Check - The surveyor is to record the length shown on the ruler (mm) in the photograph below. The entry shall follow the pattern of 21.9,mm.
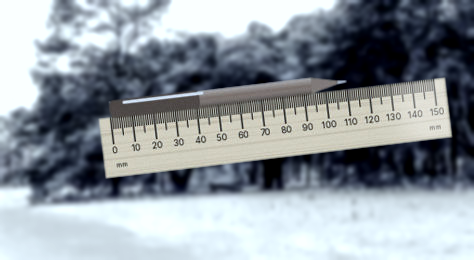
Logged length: 110,mm
